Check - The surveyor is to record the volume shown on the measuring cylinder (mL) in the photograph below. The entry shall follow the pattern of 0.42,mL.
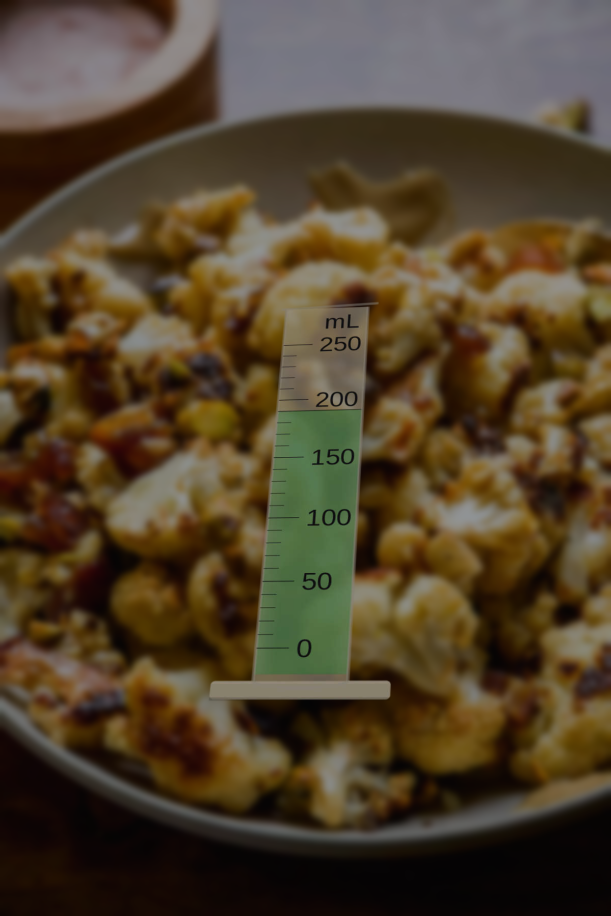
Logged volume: 190,mL
